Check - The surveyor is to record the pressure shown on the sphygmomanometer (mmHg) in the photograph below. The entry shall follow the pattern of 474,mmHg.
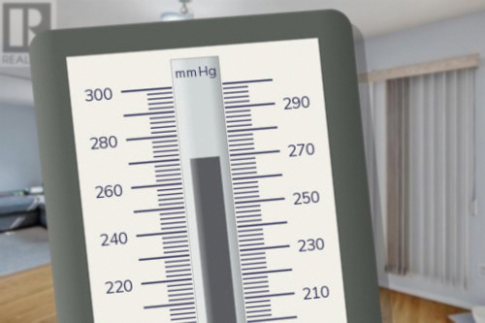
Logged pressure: 270,mmHg
